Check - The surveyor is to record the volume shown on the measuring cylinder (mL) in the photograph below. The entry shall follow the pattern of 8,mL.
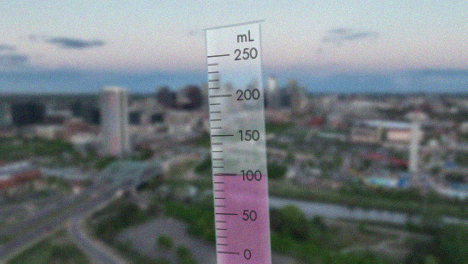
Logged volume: 100,mL
